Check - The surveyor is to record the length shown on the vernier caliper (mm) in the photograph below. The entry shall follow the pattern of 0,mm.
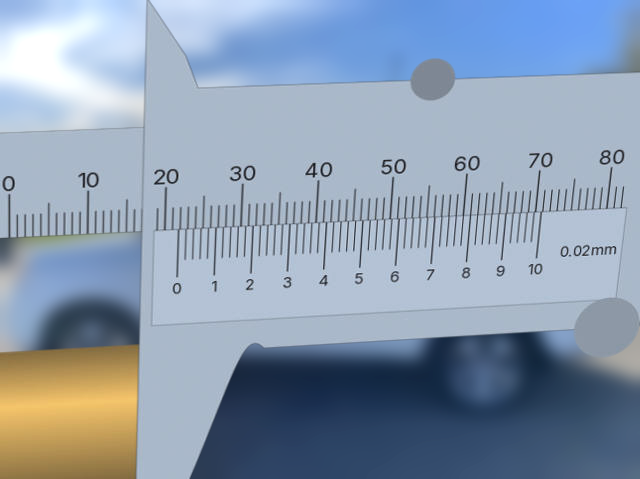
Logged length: 21.8,mm
